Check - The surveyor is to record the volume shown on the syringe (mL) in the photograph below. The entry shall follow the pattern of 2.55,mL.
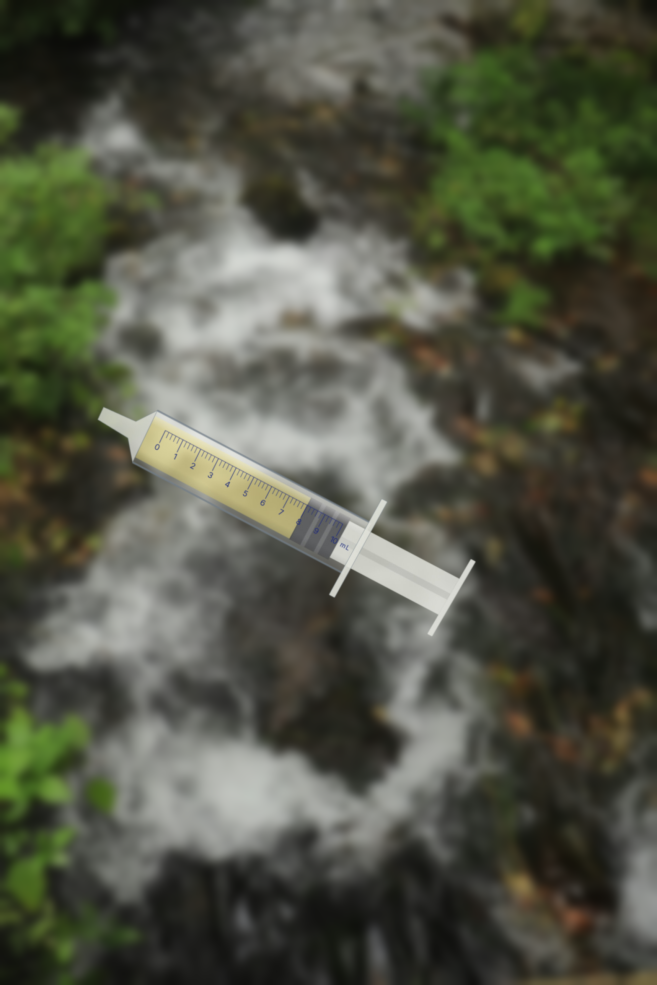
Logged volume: 8,mL
